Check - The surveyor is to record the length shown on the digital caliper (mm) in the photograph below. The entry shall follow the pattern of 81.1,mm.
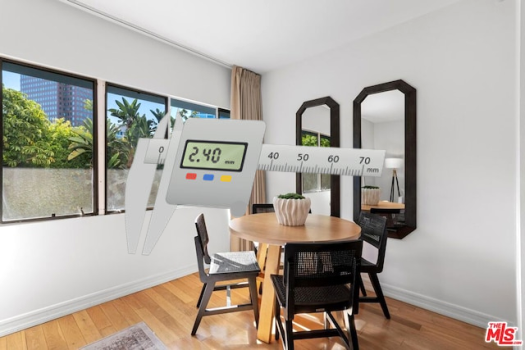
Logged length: 2.40,mm
